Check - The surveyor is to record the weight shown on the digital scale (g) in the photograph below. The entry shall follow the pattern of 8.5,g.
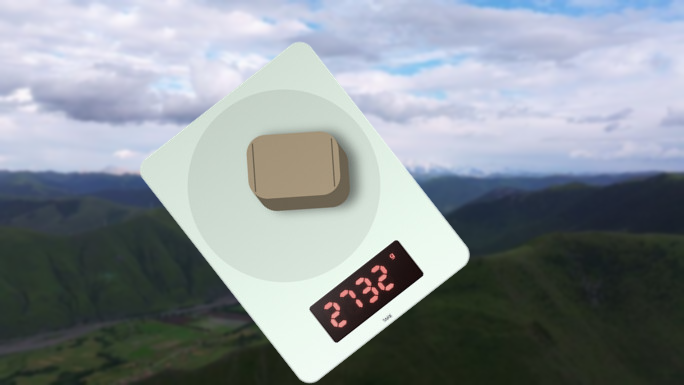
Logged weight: 2732,g
